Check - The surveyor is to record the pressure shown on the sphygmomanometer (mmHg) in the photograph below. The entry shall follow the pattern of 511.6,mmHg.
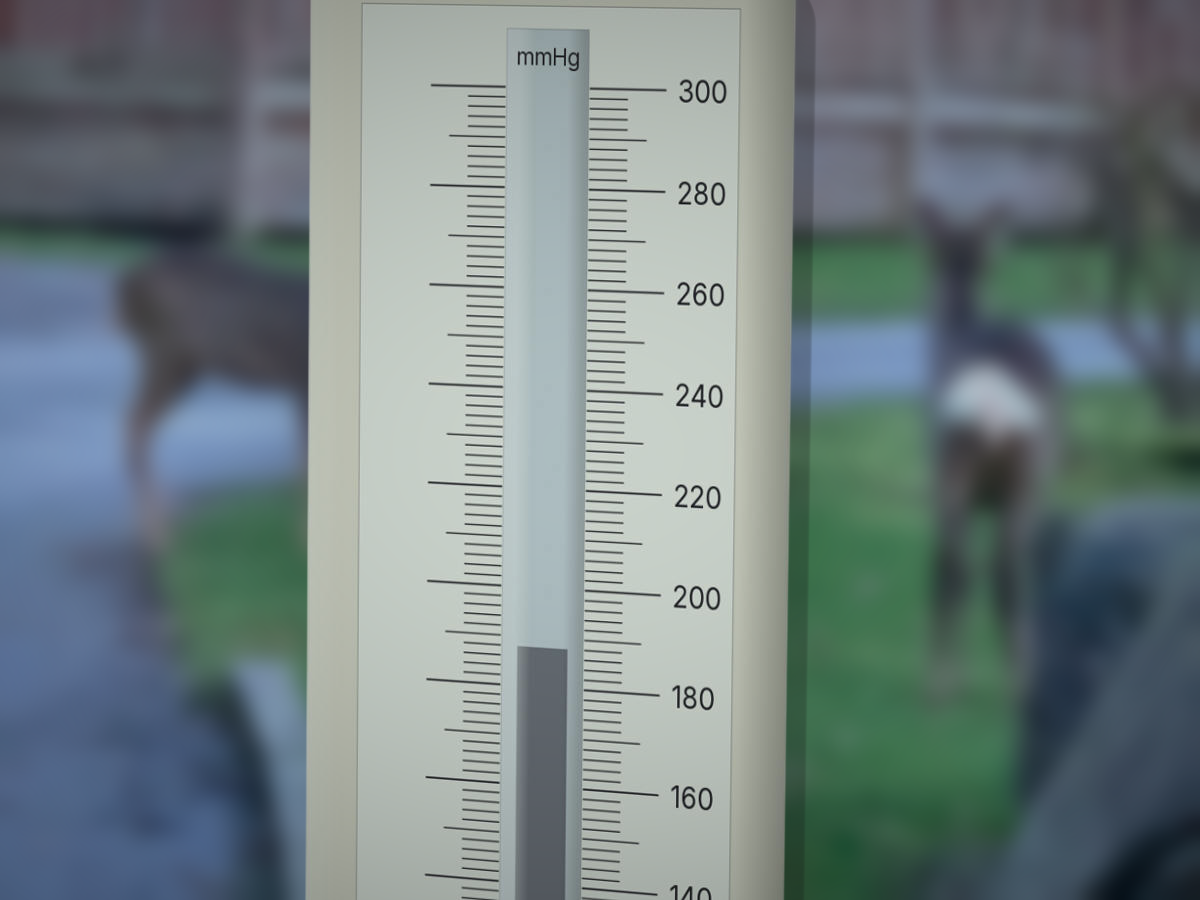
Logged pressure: 188,mmHg
